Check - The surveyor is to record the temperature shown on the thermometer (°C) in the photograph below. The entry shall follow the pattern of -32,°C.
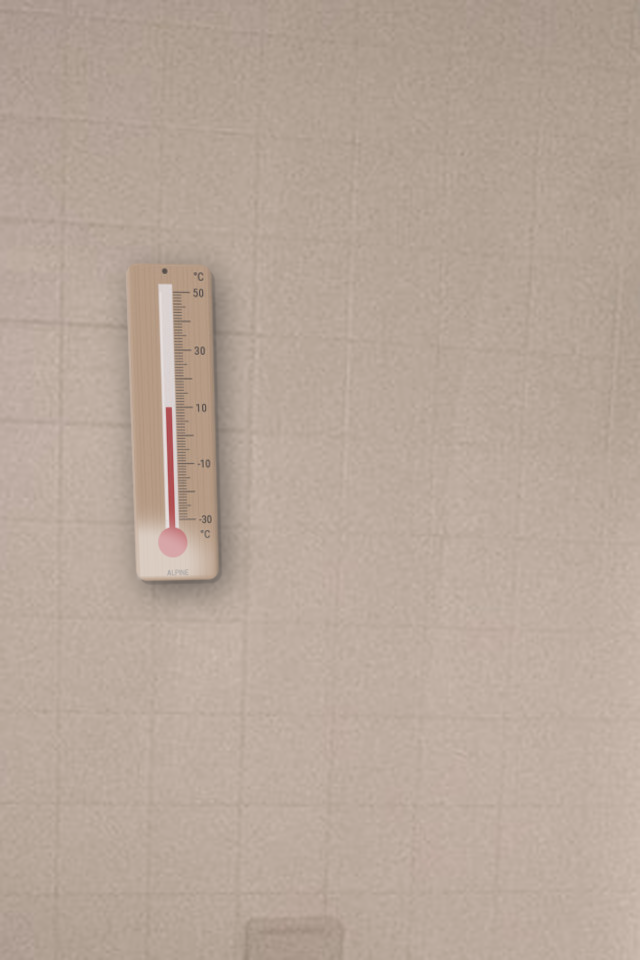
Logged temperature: 10,°C
